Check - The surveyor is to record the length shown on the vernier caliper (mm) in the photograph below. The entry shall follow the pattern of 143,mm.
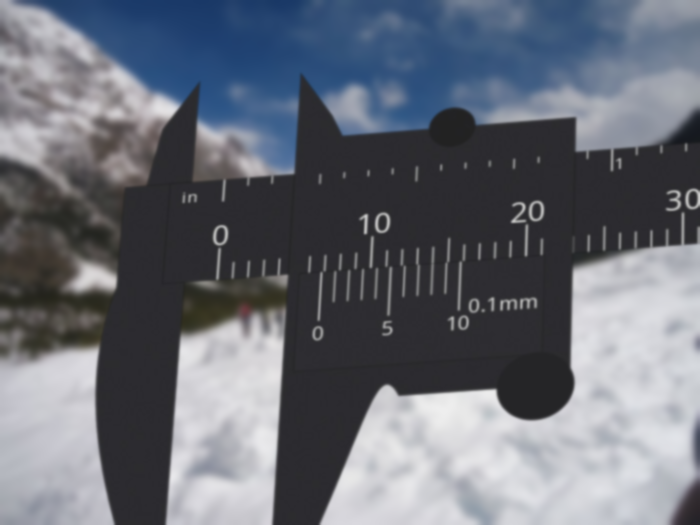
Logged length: 6.8,mm
